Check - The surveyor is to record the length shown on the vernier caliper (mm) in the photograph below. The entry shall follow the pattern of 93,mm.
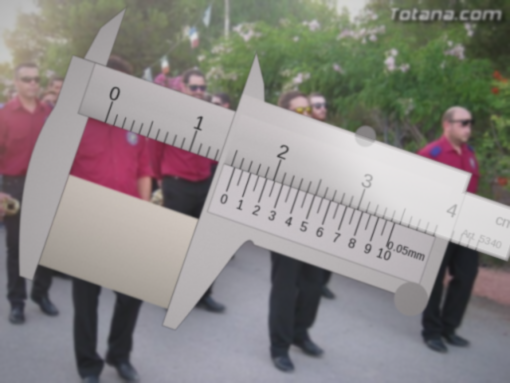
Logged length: 15.4,mm
